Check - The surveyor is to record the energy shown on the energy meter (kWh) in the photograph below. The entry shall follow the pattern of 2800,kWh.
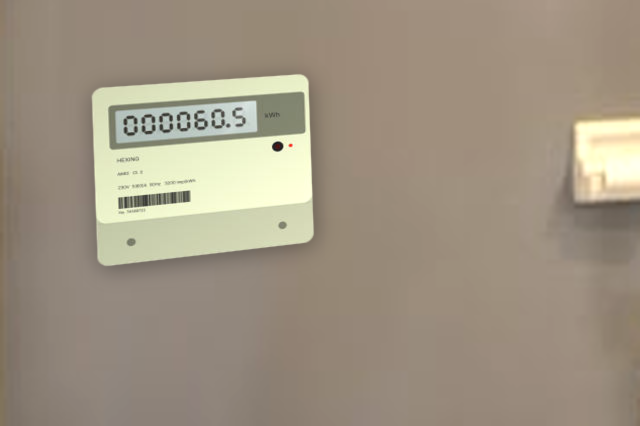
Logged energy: 60.5,kWh
